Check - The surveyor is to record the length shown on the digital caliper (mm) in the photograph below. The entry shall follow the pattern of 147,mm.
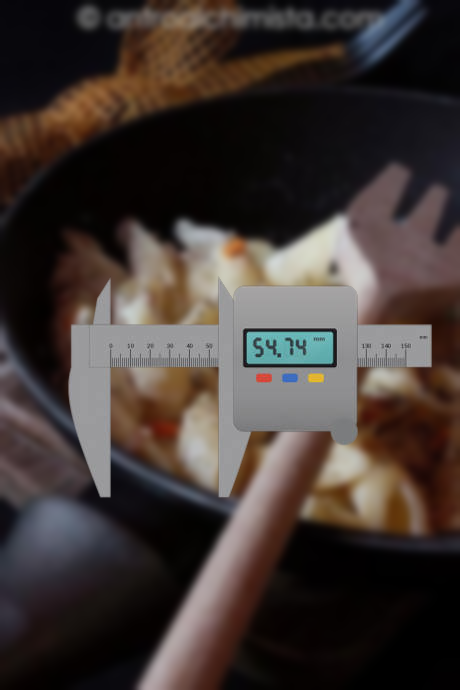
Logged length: 54.74,mm
